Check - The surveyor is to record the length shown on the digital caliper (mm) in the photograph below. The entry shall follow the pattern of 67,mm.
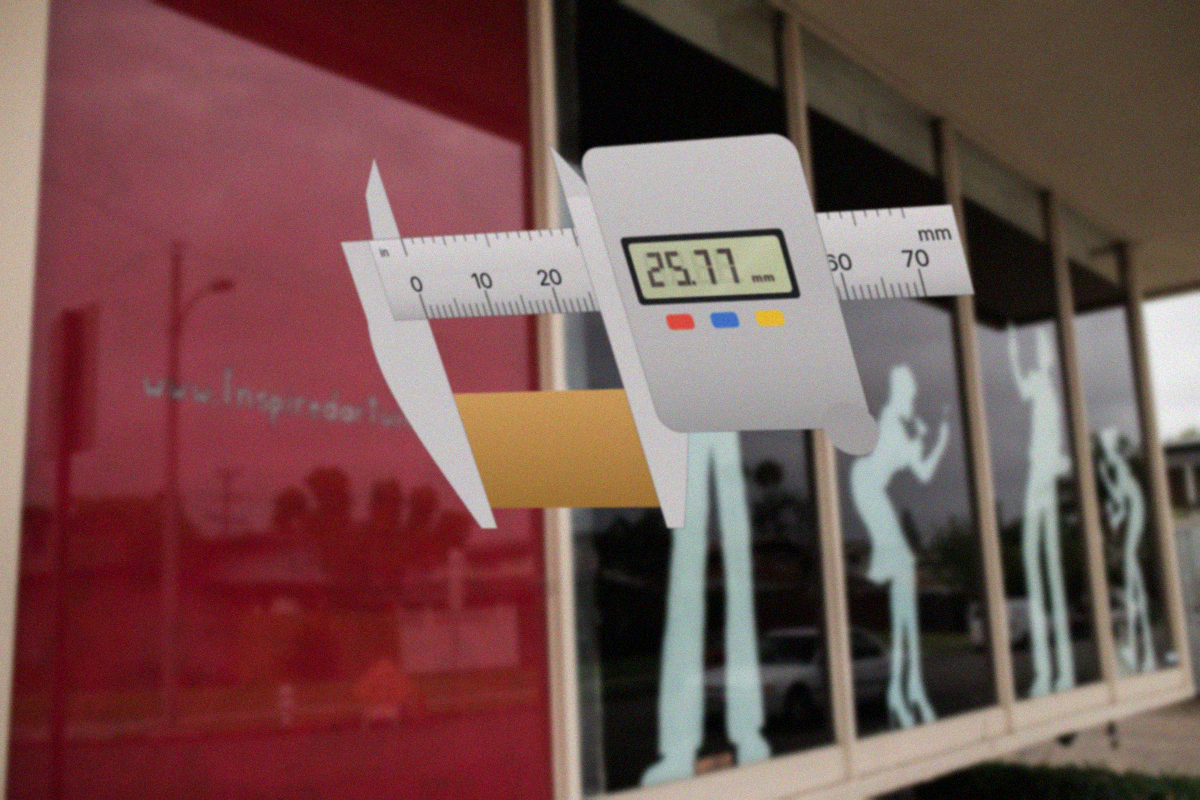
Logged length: 25.77,mm
